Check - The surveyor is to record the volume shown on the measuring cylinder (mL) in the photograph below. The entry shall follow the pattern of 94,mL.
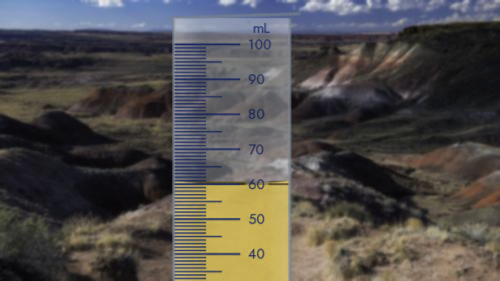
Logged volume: 60,mL
